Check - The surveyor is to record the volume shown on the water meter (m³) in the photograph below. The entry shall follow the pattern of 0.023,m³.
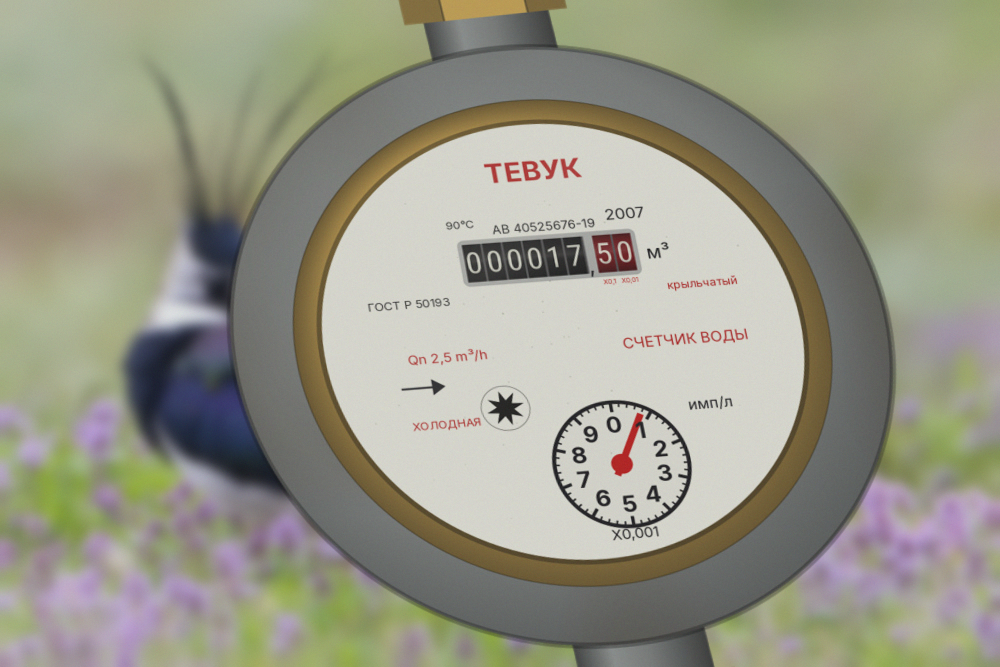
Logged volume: 17.500,m³
